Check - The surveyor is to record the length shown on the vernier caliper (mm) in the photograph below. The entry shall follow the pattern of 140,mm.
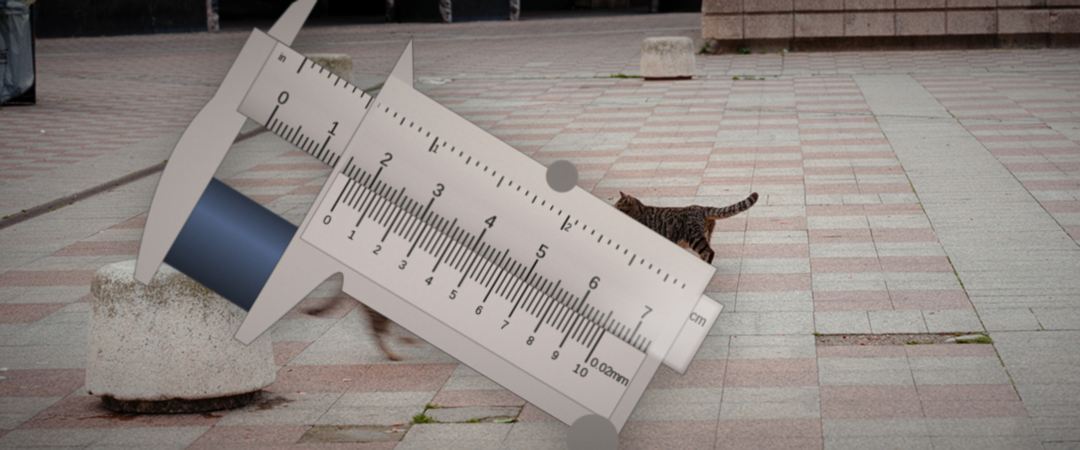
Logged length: 16.5,mm
